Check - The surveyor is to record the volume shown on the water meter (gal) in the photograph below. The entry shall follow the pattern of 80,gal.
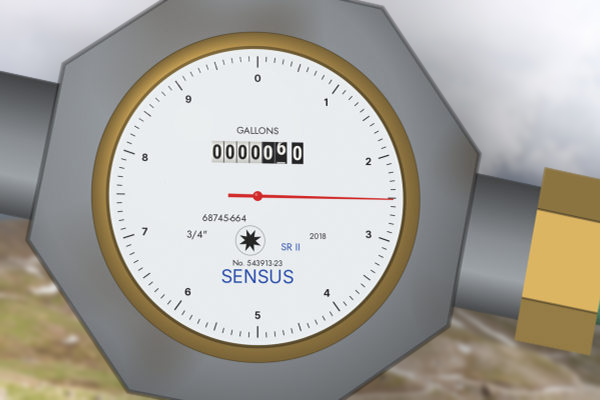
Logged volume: 62.5,gal
